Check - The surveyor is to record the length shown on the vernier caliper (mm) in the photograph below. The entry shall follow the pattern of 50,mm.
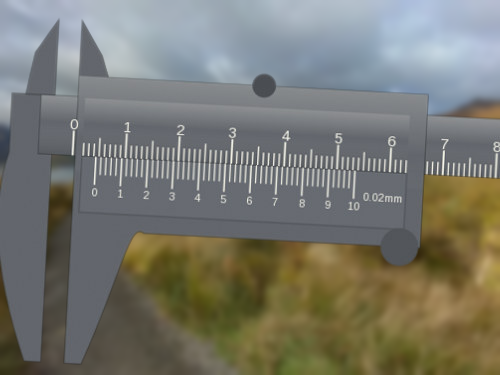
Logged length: 4.4,mm
